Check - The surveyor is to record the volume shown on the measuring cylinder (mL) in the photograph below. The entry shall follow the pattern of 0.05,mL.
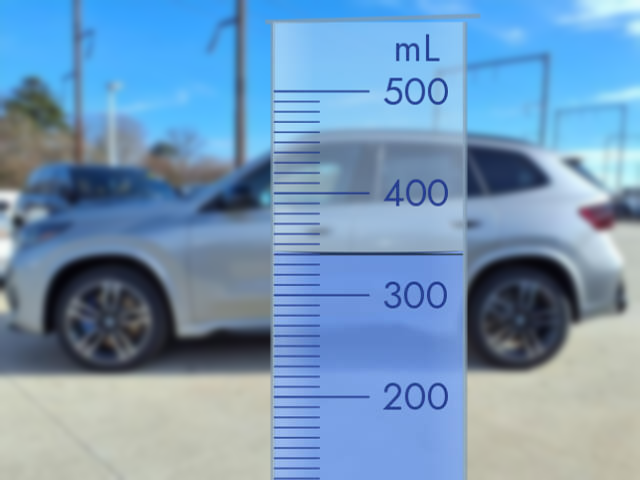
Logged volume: 340,mL
